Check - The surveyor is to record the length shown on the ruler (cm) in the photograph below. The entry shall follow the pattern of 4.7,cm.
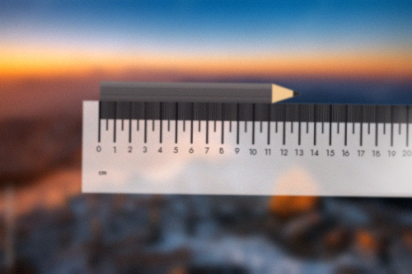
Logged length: 13,cm
